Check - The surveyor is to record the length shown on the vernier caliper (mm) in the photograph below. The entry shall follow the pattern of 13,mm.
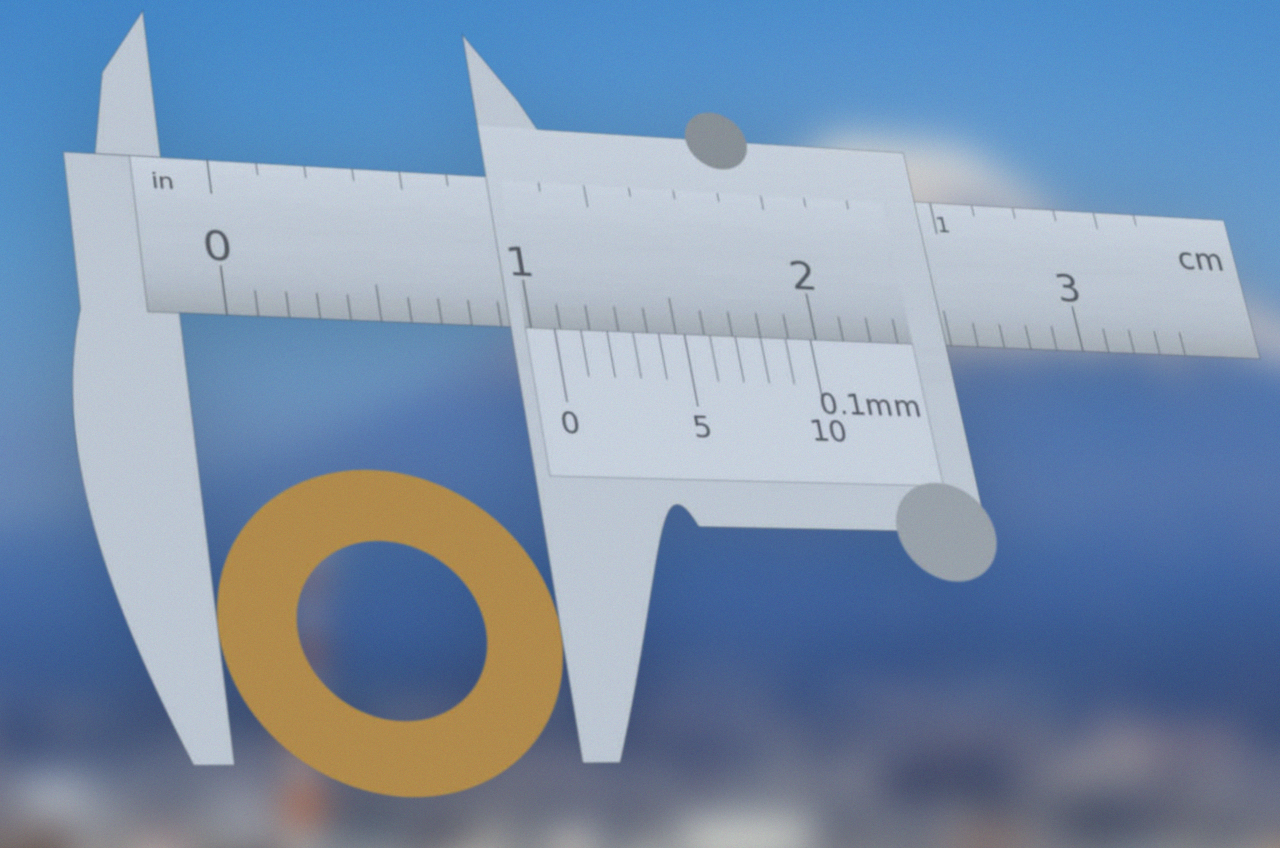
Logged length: 10.8,mm
